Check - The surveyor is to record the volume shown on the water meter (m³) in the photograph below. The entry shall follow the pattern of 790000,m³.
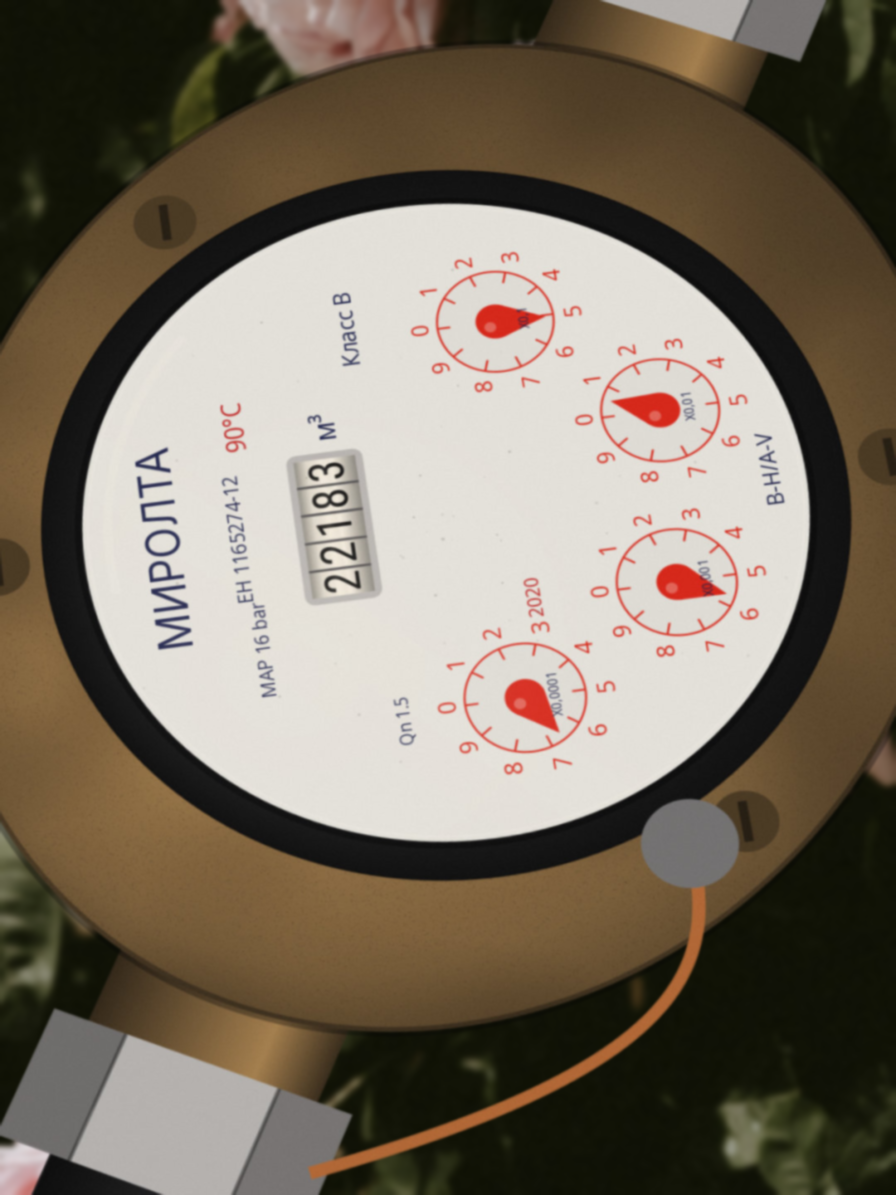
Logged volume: 22183.5056,m³
